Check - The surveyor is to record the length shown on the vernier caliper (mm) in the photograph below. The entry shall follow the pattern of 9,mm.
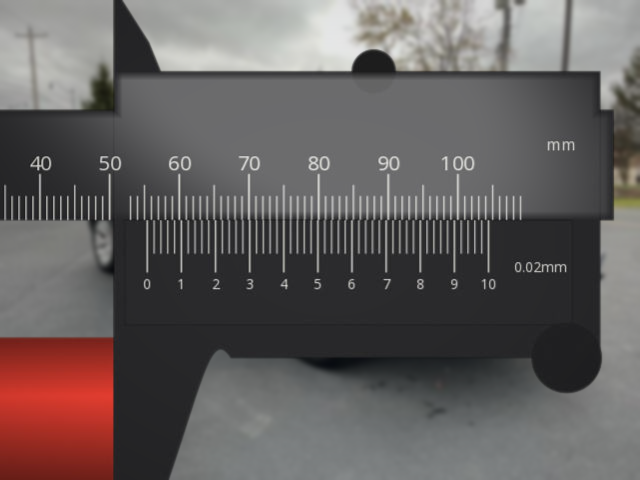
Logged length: 55.4,mm
